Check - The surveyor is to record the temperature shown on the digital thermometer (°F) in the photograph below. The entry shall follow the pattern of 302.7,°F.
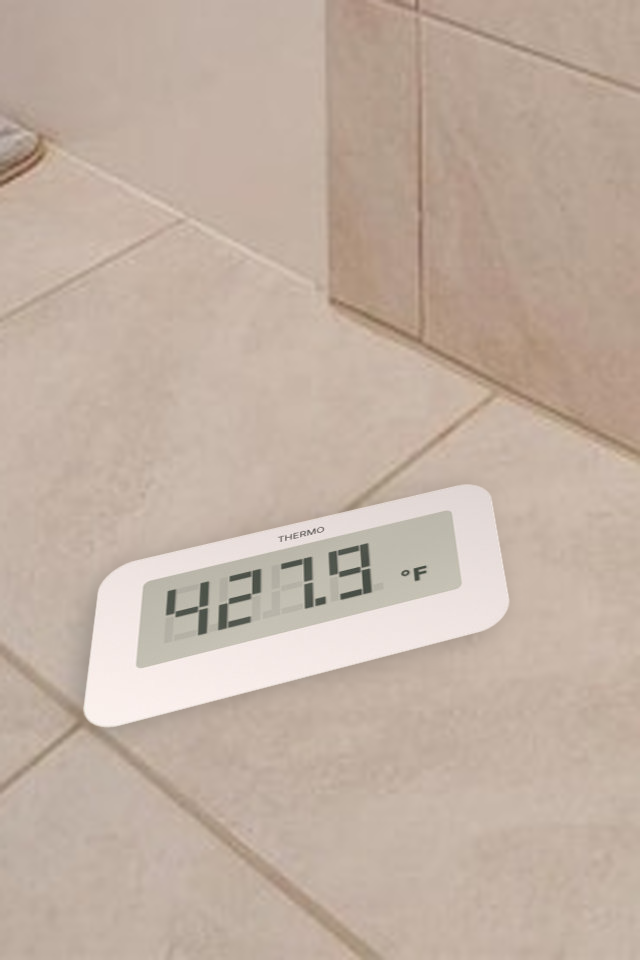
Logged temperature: 427.9,°F
